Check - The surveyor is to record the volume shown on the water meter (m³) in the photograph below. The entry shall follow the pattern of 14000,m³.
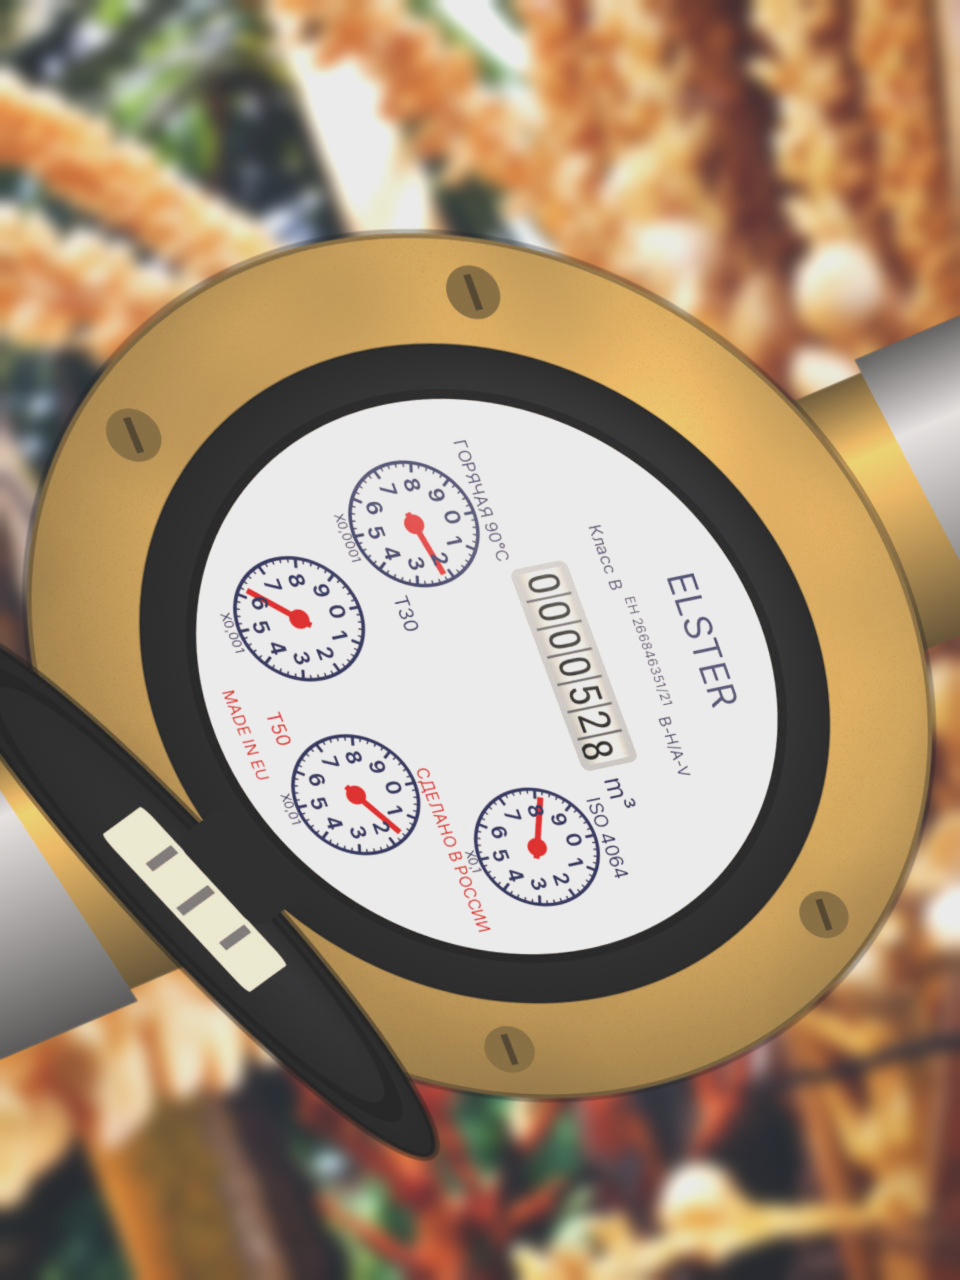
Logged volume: 527.8162,m³
